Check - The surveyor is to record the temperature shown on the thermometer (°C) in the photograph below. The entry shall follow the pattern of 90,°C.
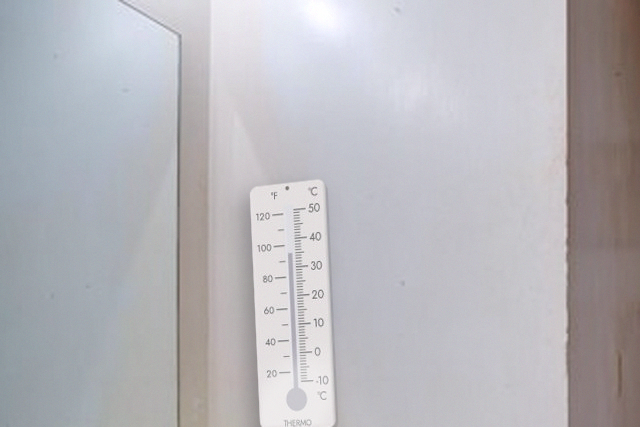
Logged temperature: 35,°C
